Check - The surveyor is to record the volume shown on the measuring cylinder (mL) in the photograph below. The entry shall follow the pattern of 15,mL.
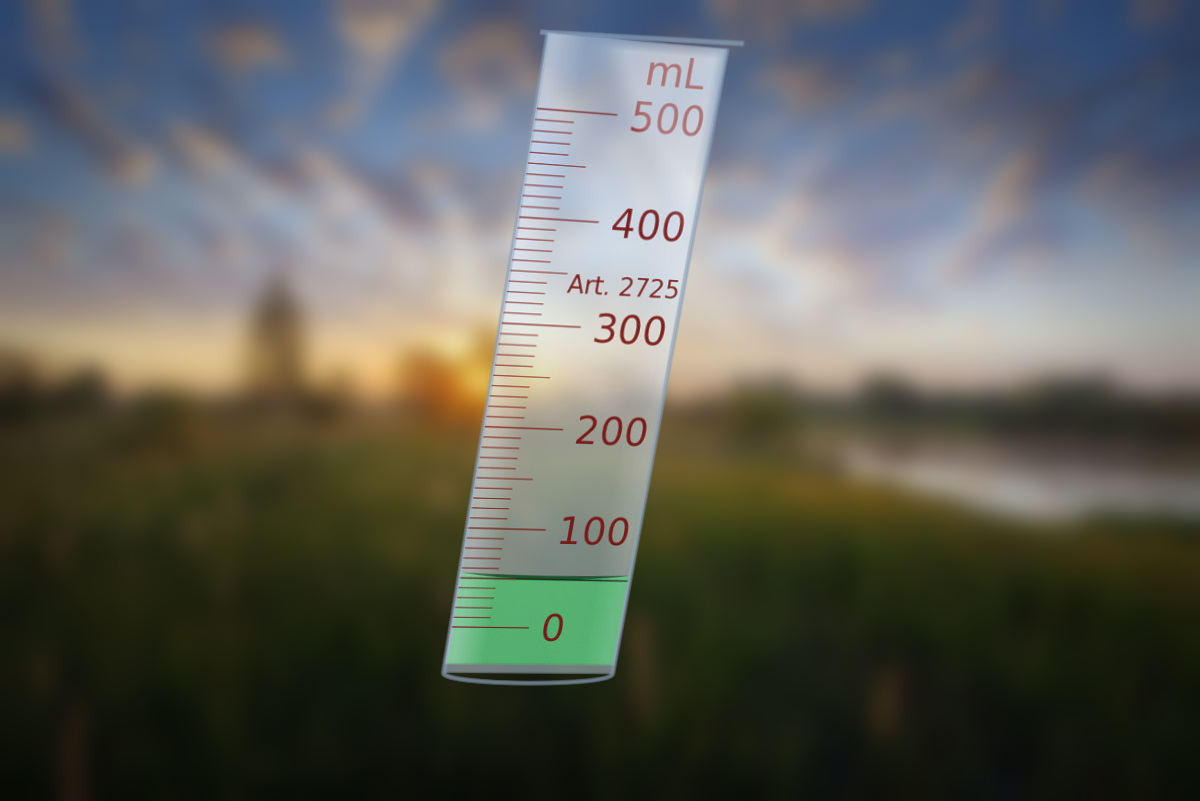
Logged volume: 50,mL
